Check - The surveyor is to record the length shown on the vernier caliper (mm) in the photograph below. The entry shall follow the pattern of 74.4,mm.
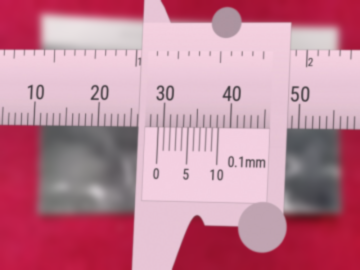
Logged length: 29.2,mm
